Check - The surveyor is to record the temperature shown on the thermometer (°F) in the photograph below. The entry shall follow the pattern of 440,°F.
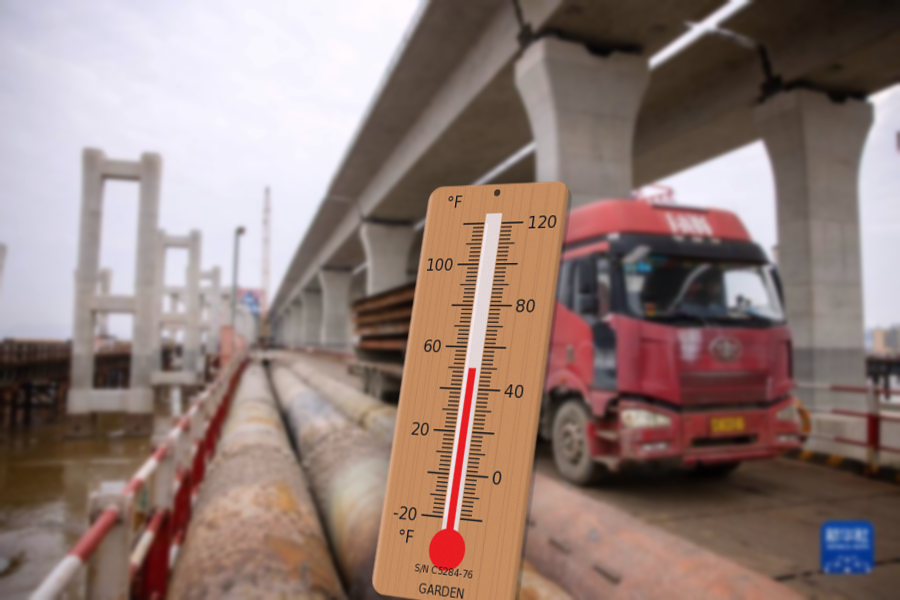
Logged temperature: 50,°F
